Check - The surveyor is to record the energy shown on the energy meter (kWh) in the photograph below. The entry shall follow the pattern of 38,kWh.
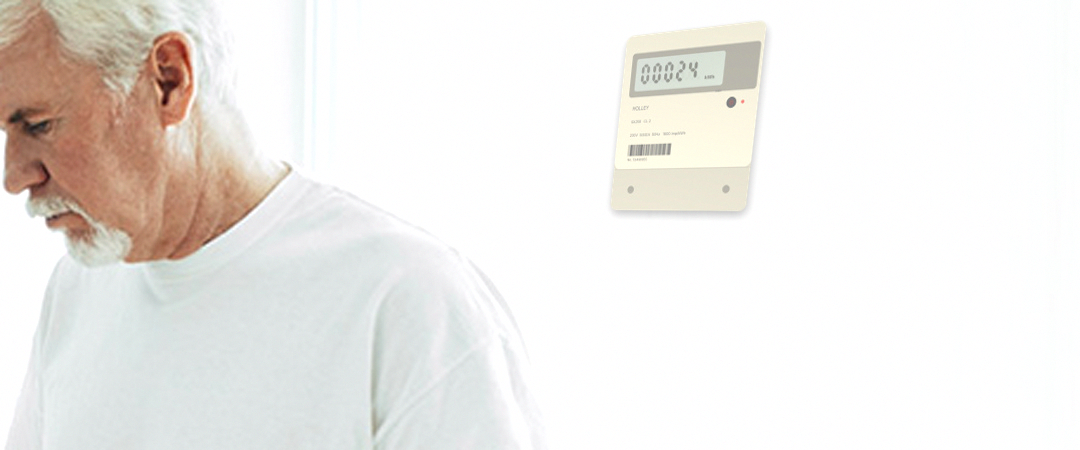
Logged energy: 24,kWh
